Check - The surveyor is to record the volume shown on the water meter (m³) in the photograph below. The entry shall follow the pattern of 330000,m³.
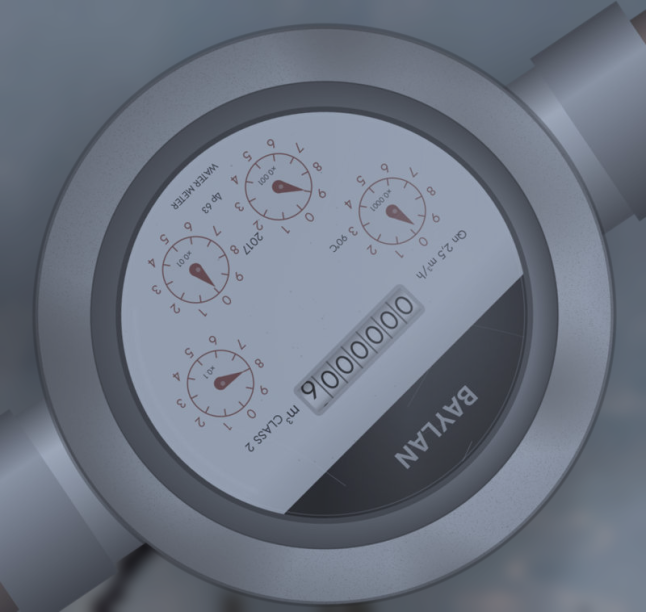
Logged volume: 5.7989,m³
